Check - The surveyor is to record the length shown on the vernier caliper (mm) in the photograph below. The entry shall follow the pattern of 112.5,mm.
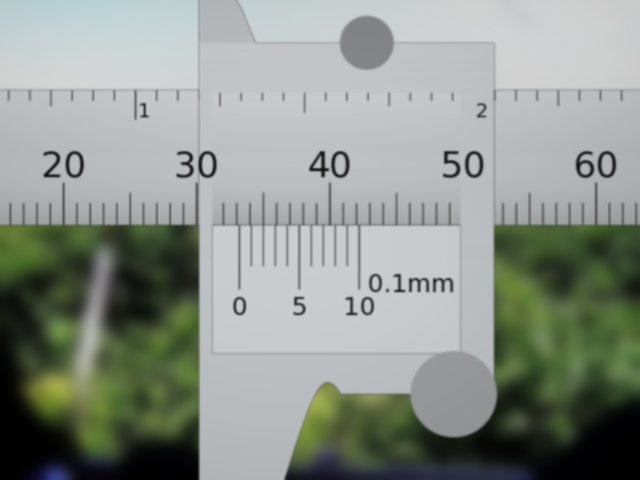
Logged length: 33.2,mm
